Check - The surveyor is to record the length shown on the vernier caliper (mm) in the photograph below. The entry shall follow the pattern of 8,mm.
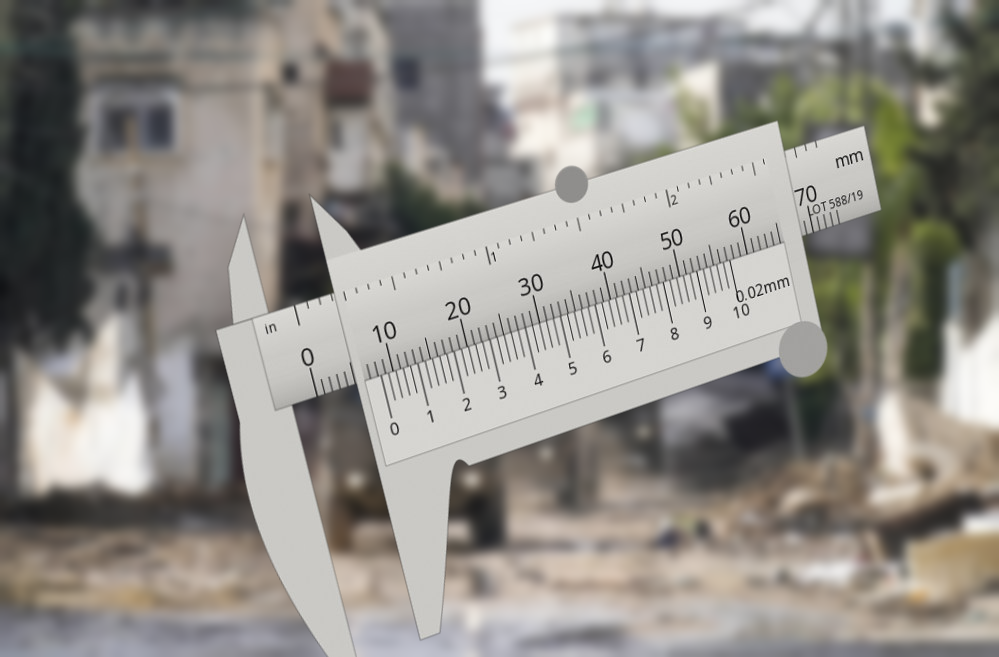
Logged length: 8.4,mm
